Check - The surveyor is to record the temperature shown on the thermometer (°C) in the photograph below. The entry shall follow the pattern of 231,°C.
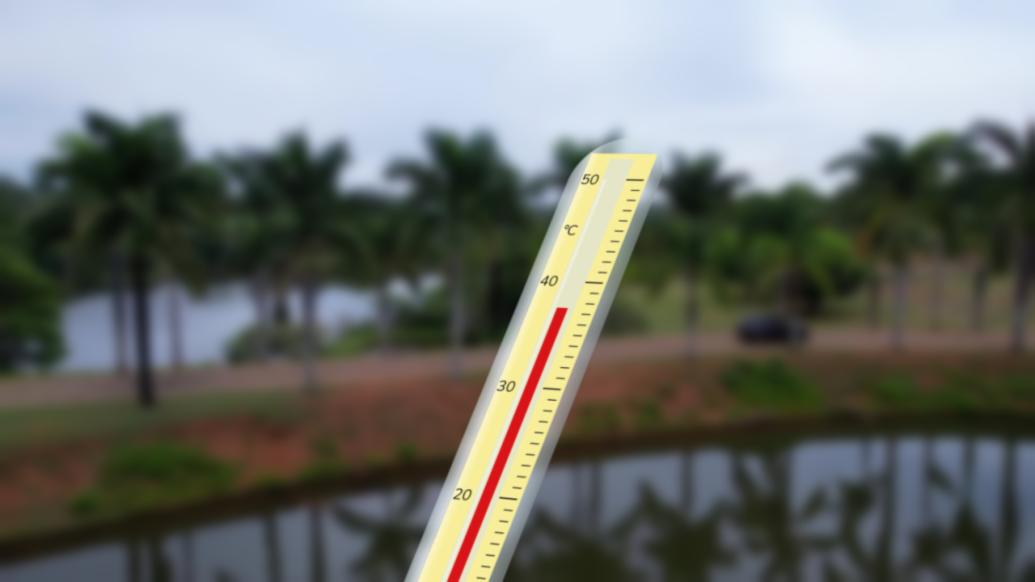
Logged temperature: 37.5,°C
